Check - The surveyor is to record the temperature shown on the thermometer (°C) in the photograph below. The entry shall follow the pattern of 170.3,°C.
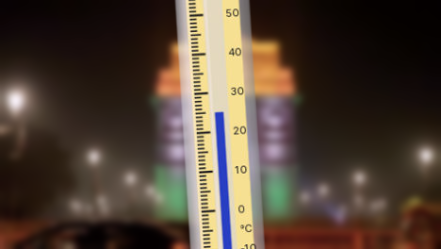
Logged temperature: 25,°C
